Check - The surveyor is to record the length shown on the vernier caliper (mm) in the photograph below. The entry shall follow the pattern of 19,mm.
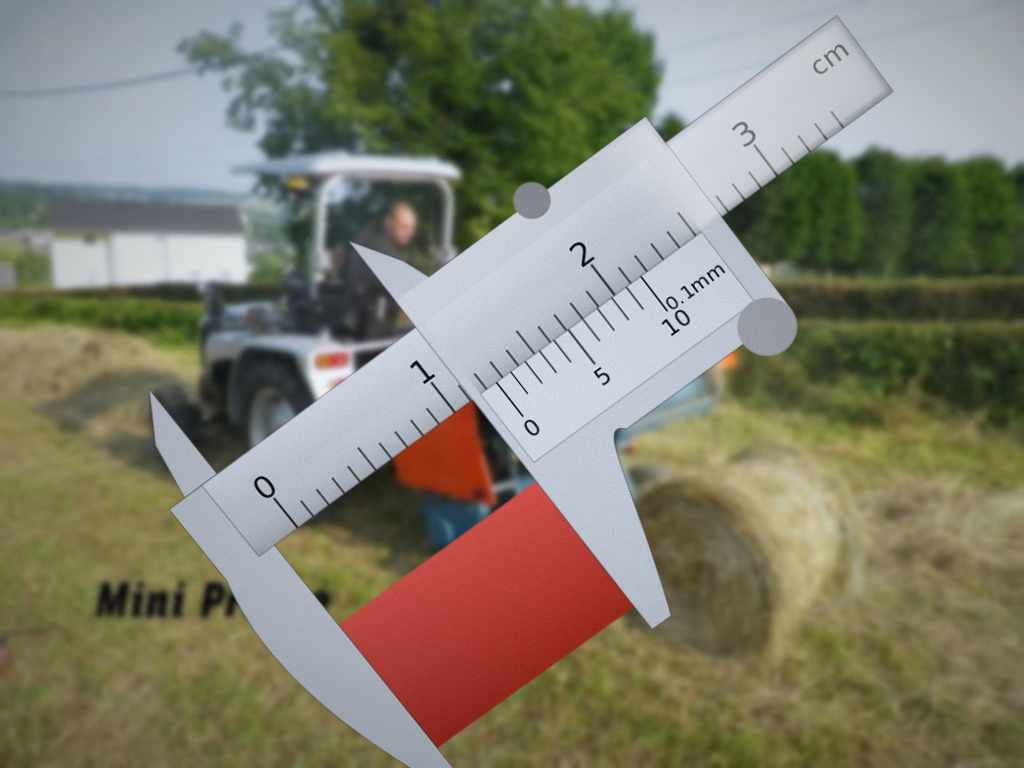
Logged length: 12.6,mm
